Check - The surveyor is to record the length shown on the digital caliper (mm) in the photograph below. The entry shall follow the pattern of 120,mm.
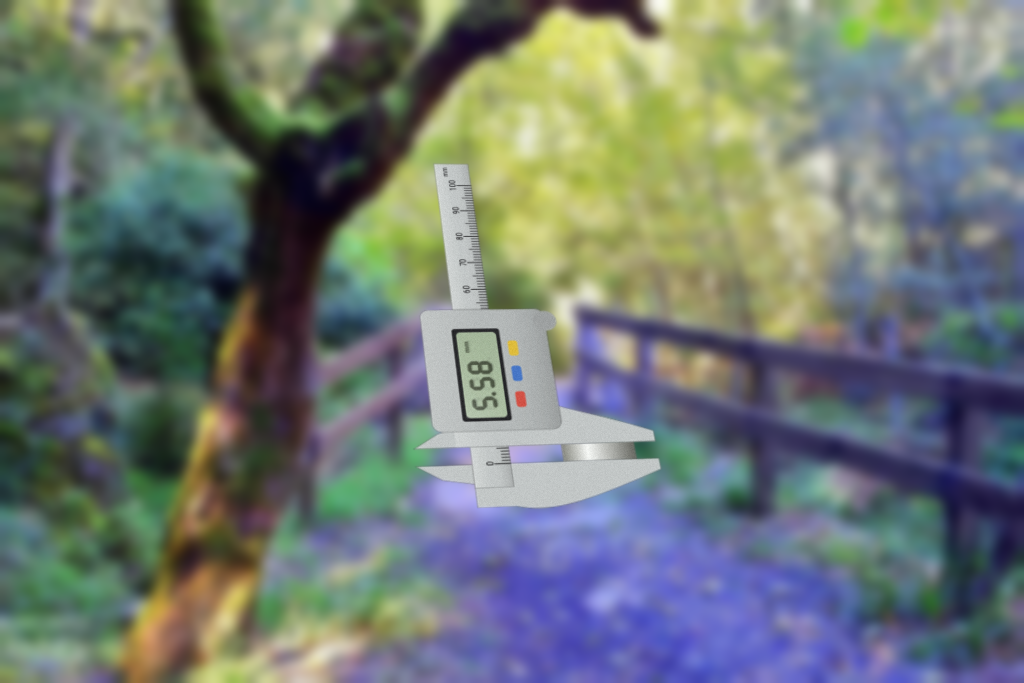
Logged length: 5.58,mm
